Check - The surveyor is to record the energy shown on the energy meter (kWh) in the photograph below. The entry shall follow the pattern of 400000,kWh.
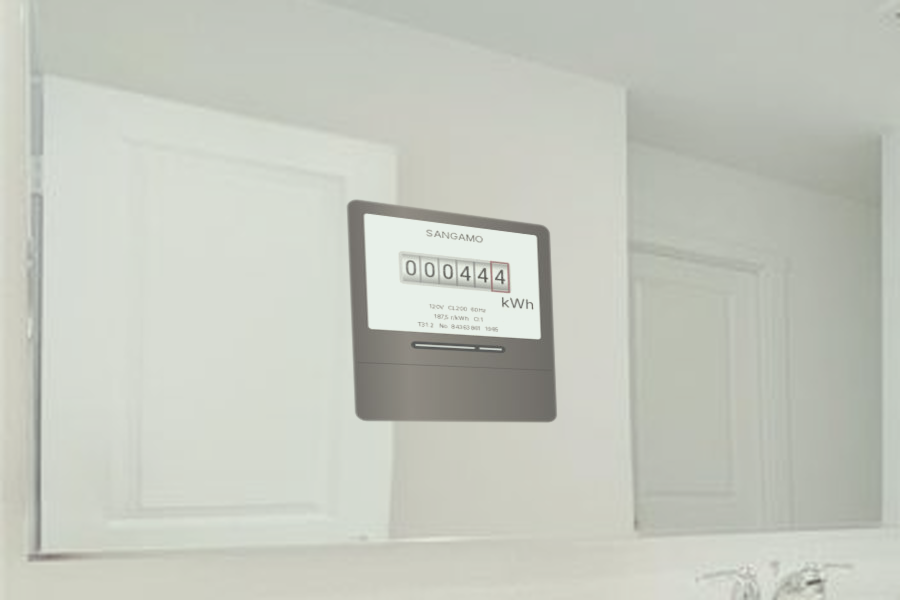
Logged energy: 44.4,kWh
